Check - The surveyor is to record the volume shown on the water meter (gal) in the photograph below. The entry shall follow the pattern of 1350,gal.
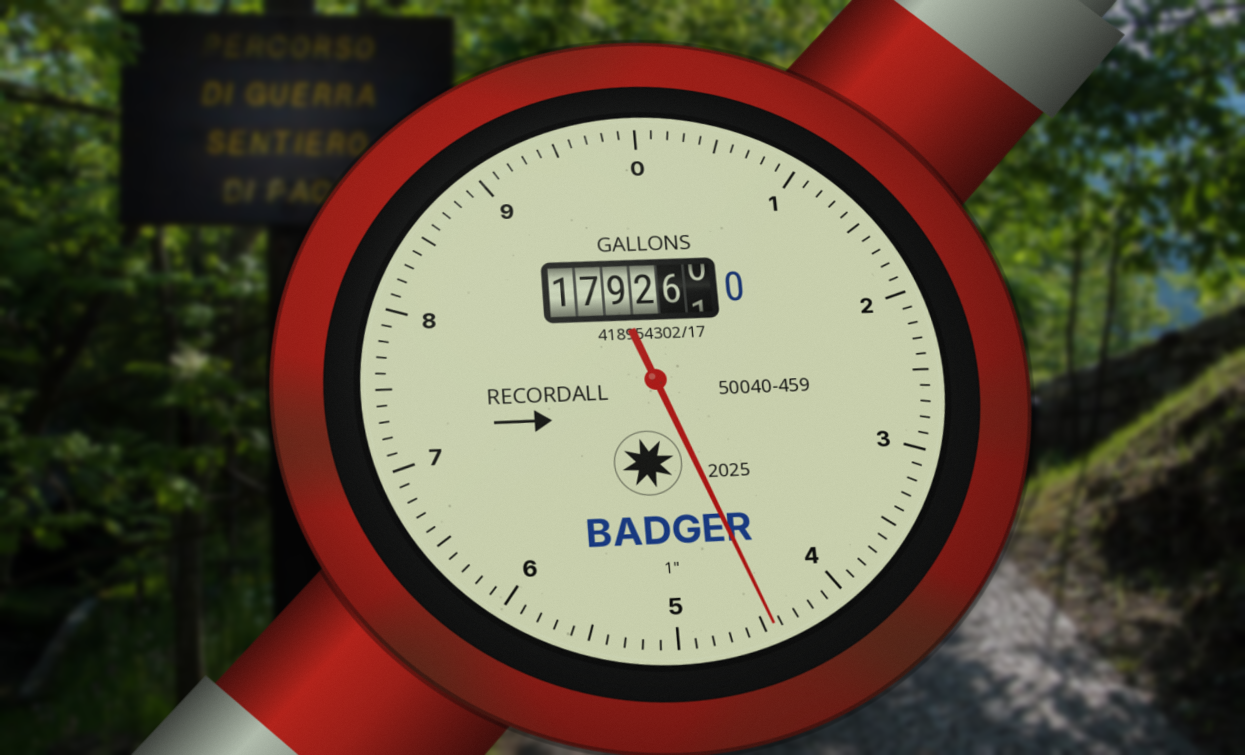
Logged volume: 1792604.4,gal
